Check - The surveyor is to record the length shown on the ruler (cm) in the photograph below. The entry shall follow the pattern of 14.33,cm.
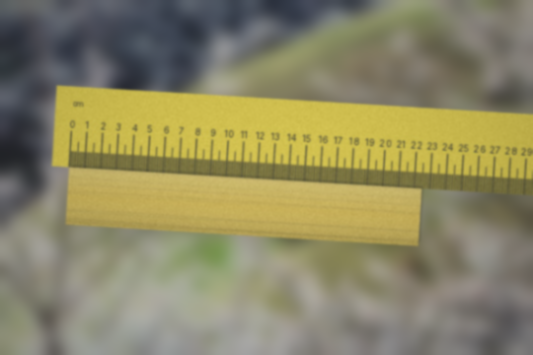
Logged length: 22.5,cm
